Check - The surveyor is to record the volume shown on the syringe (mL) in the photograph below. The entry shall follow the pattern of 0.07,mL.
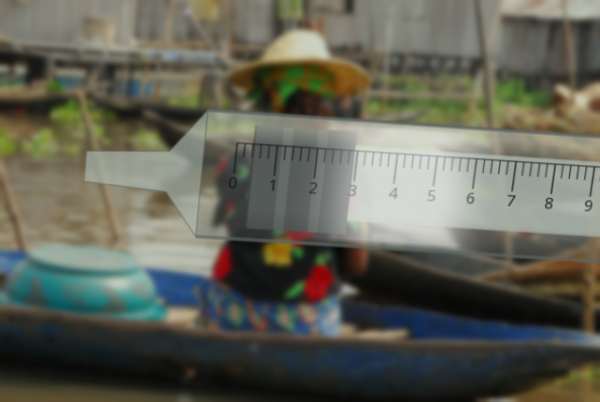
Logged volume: 0.4,mL
